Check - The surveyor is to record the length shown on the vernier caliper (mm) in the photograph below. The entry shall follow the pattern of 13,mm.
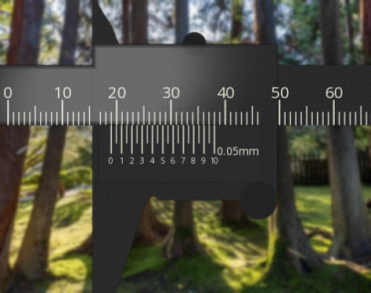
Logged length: 19.0,mm
